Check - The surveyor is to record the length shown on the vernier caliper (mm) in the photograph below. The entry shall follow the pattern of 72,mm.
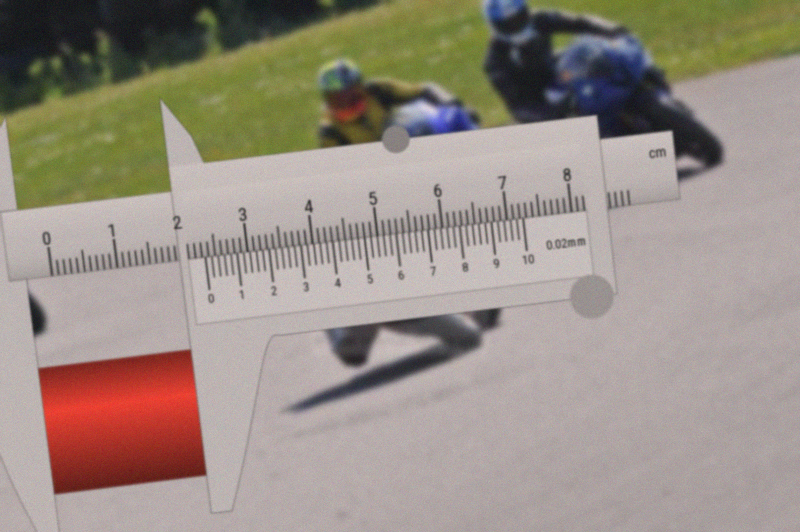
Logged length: 23.5,mm
